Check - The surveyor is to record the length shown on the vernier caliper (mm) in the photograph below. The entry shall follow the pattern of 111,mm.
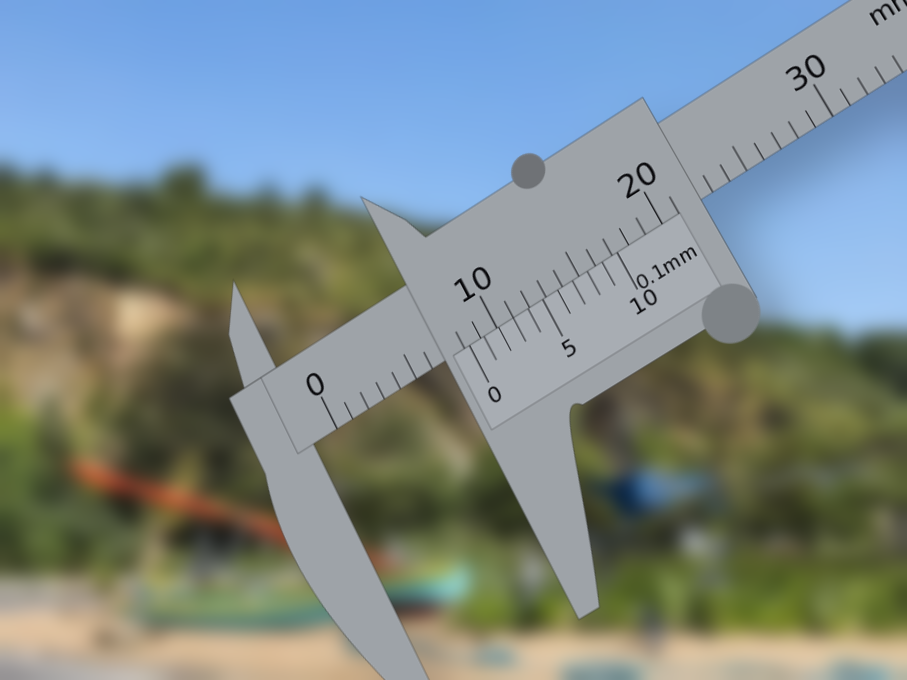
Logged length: 8.3,mm
